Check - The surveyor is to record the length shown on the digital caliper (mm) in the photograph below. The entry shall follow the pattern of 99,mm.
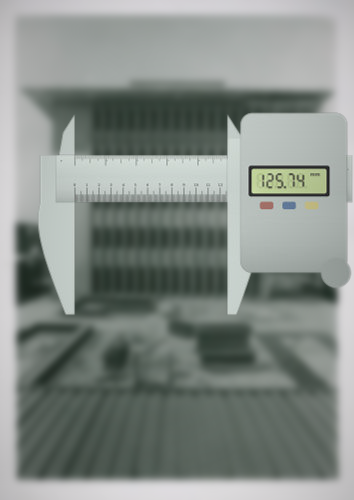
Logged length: 125.74,mm
